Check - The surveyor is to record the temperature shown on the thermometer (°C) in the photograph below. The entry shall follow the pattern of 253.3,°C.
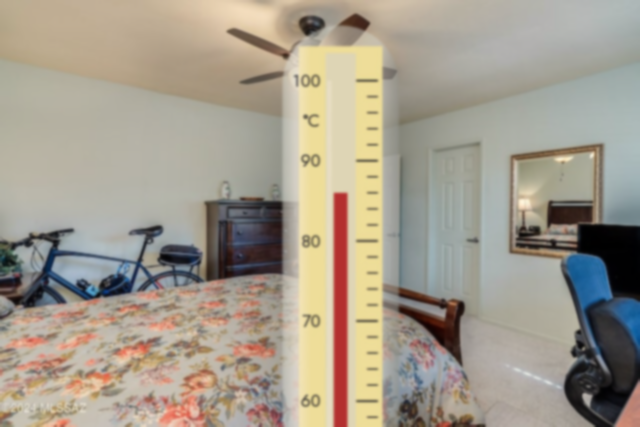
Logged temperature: 86,°C
